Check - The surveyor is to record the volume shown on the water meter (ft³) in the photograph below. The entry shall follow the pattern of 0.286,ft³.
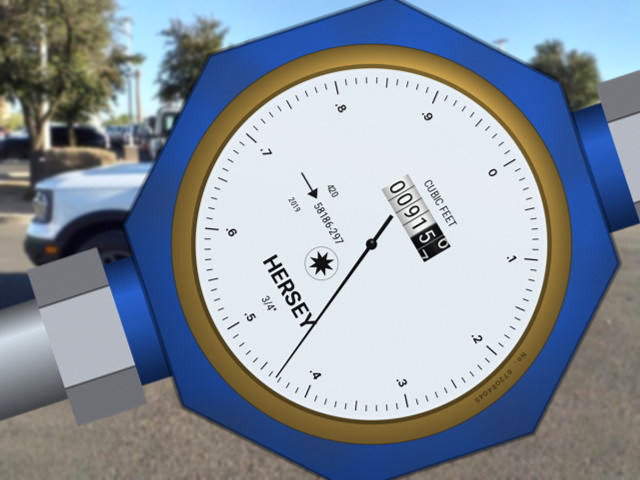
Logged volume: 9156.43,ft³
